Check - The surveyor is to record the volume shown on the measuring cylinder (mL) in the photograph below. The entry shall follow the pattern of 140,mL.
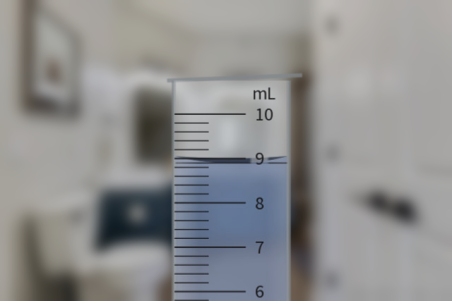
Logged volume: 8.9,mL
